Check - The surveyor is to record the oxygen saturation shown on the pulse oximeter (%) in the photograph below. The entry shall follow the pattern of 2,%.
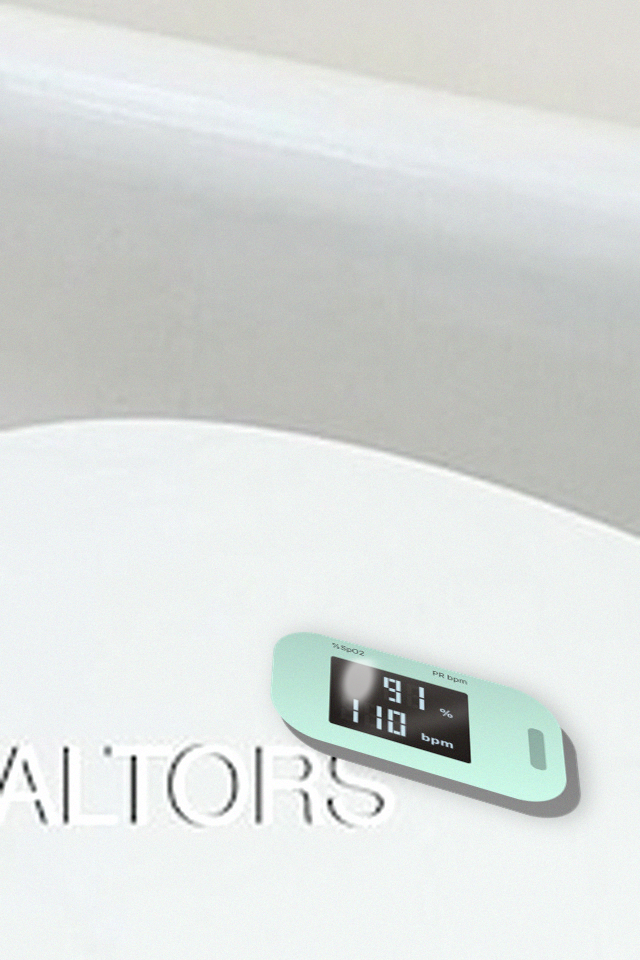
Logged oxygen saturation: 91,%
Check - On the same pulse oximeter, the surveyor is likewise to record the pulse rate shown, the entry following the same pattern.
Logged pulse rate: 110,bpm
